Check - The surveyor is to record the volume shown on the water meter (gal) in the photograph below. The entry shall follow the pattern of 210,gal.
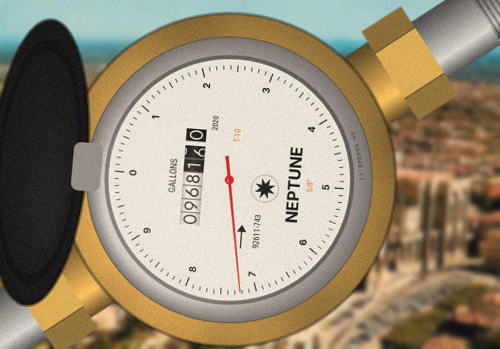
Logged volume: 968157.2,gal
